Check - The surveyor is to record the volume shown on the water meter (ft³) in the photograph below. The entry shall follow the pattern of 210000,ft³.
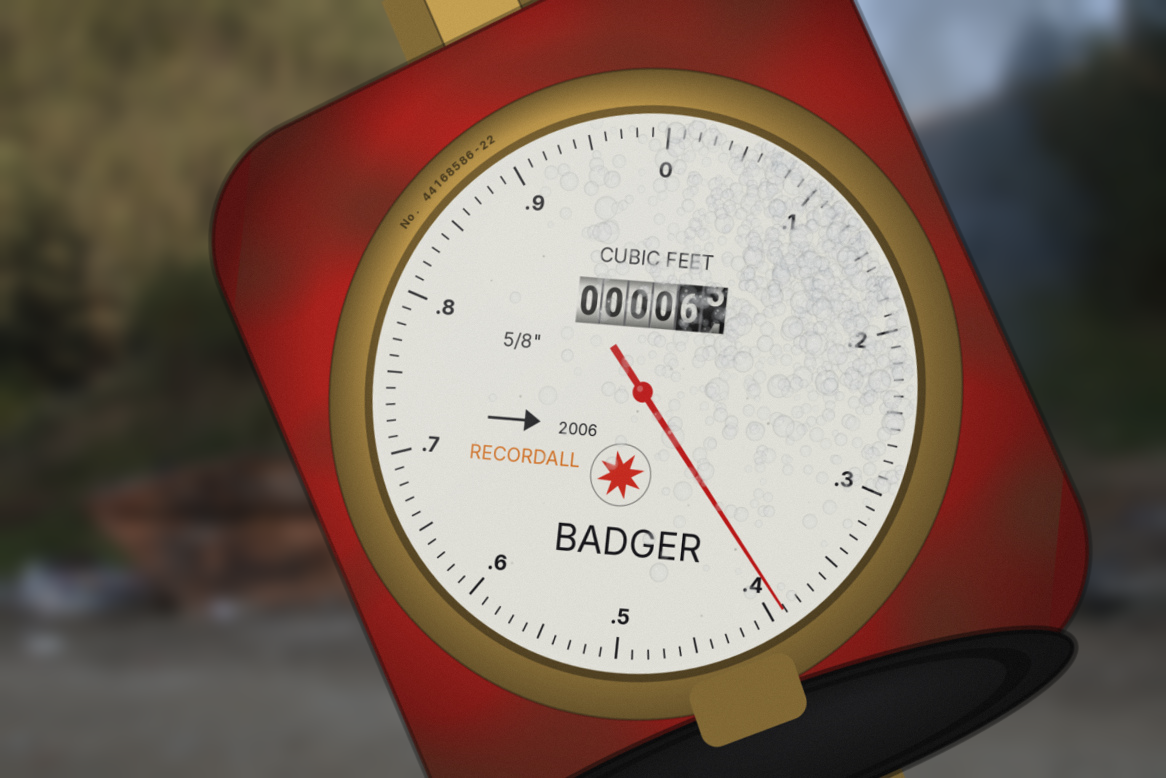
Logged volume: 63.39,ft³
